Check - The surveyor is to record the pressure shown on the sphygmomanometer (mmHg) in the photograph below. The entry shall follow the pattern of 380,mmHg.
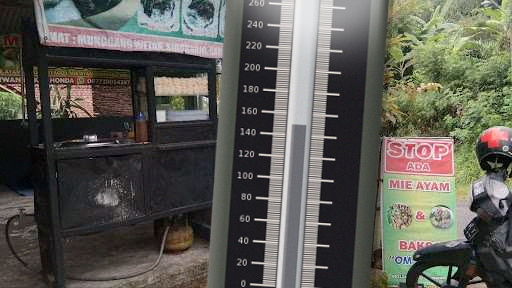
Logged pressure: 150,mmHg
